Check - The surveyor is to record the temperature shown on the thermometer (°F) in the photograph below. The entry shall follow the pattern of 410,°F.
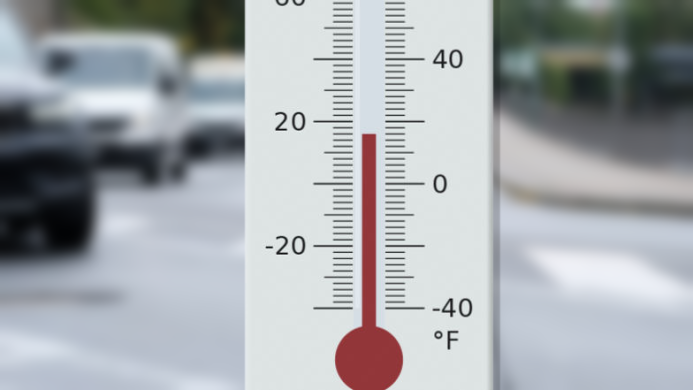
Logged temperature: 16,°F
